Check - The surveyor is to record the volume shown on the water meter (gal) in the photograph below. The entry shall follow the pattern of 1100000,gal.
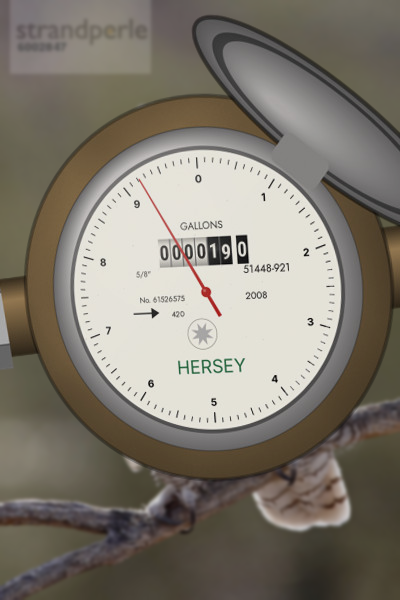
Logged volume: 189.2,gal
